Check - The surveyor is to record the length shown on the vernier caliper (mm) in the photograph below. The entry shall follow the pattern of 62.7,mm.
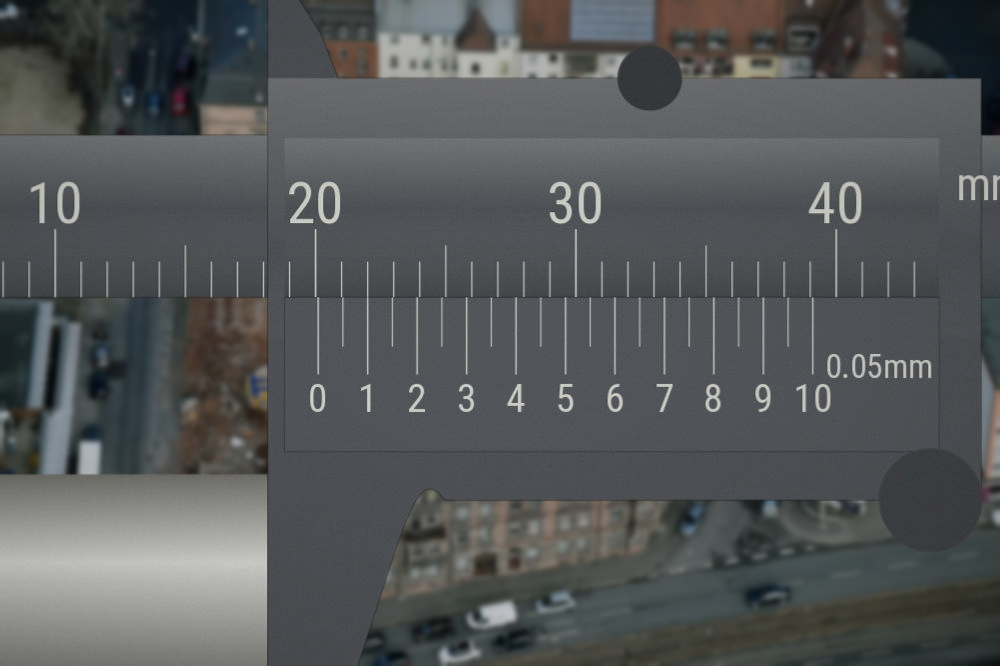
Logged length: 20.10,mm
